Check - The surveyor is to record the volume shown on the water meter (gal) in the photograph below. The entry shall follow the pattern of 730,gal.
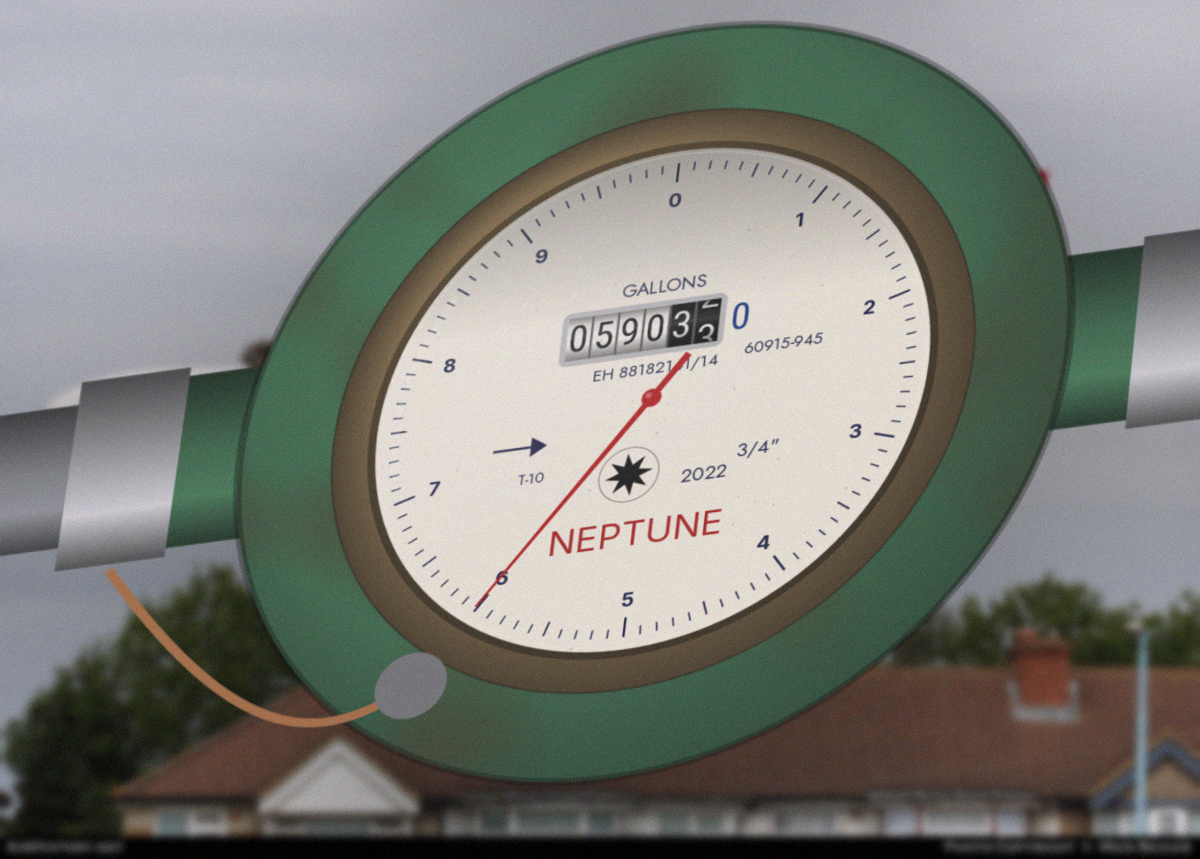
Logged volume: 590326.0,gal
